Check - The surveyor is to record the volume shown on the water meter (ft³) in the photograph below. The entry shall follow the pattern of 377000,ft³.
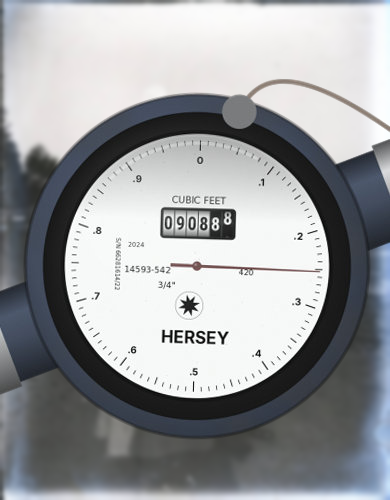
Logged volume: 90888.25,ft³
